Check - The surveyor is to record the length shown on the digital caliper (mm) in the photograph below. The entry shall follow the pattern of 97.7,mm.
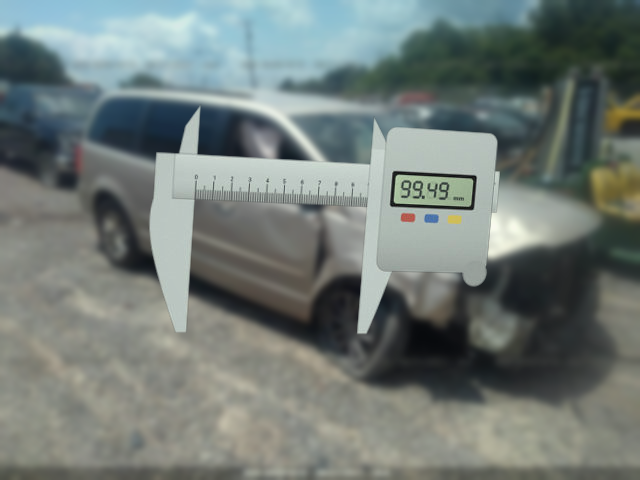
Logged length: 99.49,mm
